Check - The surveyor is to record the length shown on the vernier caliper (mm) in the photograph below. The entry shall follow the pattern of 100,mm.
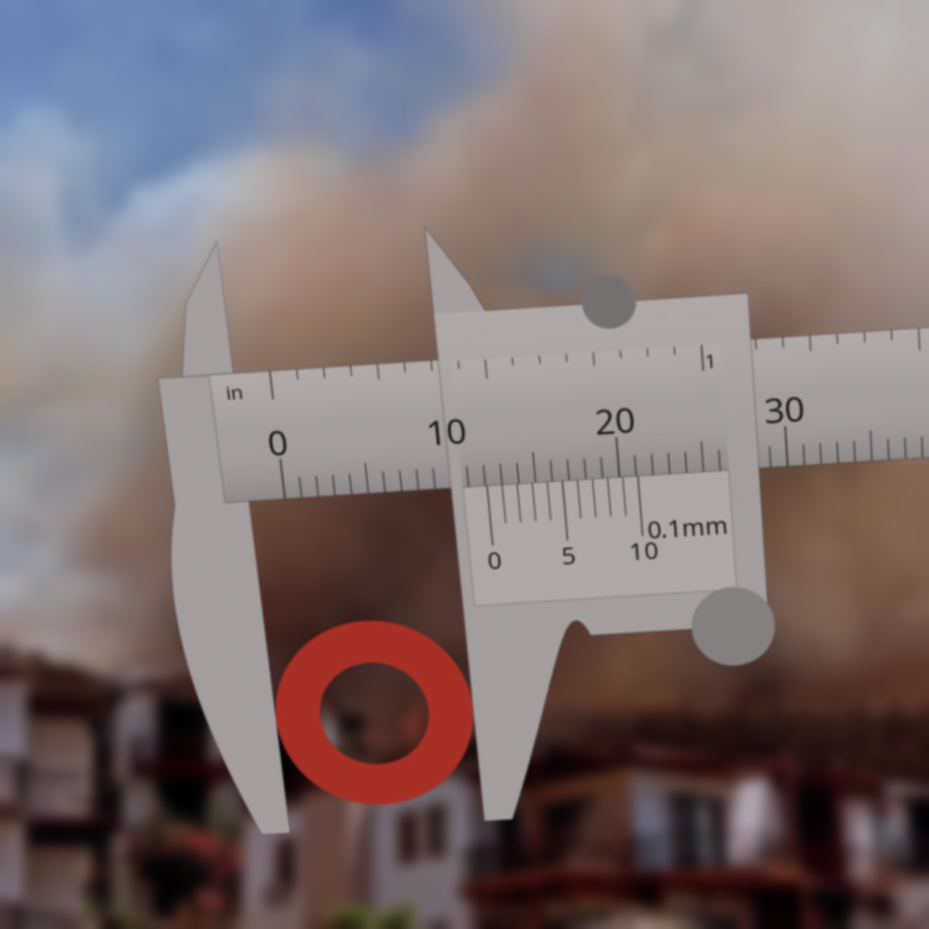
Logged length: 12.1,mm
